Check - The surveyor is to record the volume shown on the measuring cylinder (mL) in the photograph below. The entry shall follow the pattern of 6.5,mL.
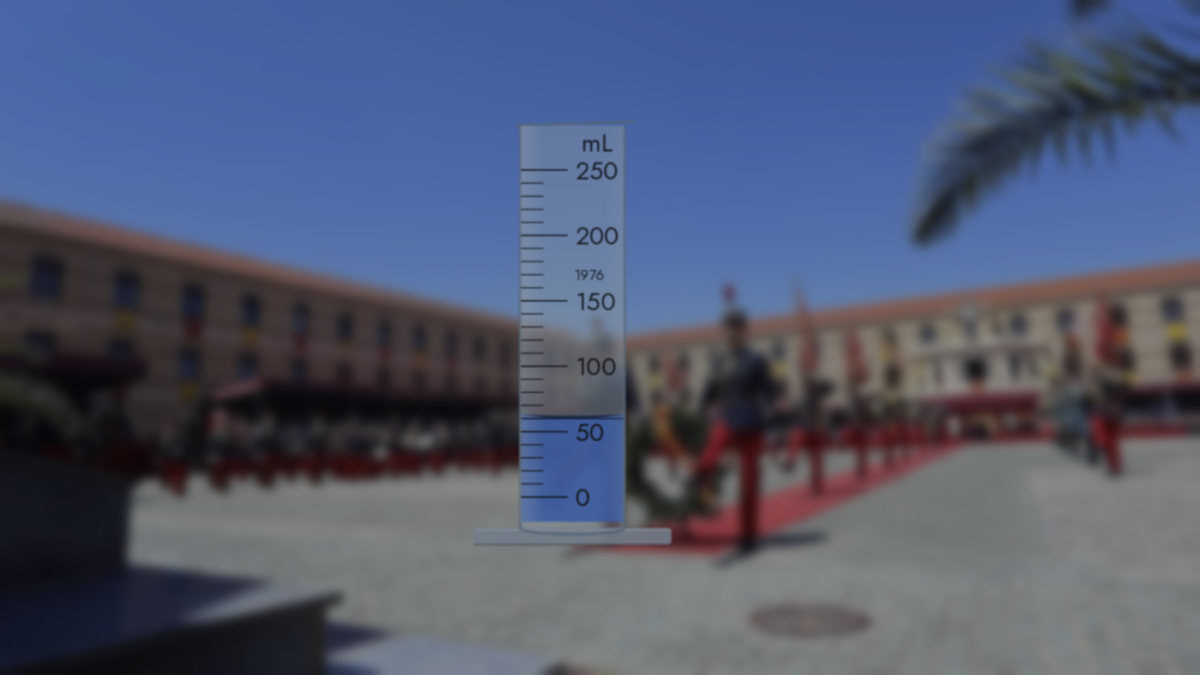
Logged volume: 60,mL
